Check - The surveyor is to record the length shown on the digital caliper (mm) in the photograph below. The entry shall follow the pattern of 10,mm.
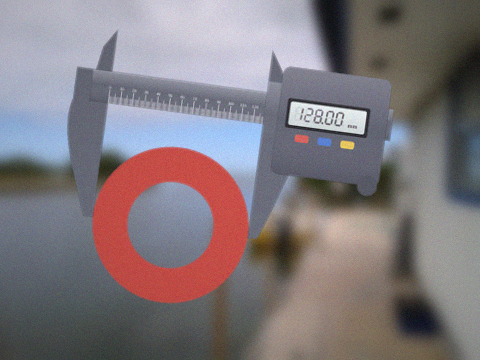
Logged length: 128.00,mm
